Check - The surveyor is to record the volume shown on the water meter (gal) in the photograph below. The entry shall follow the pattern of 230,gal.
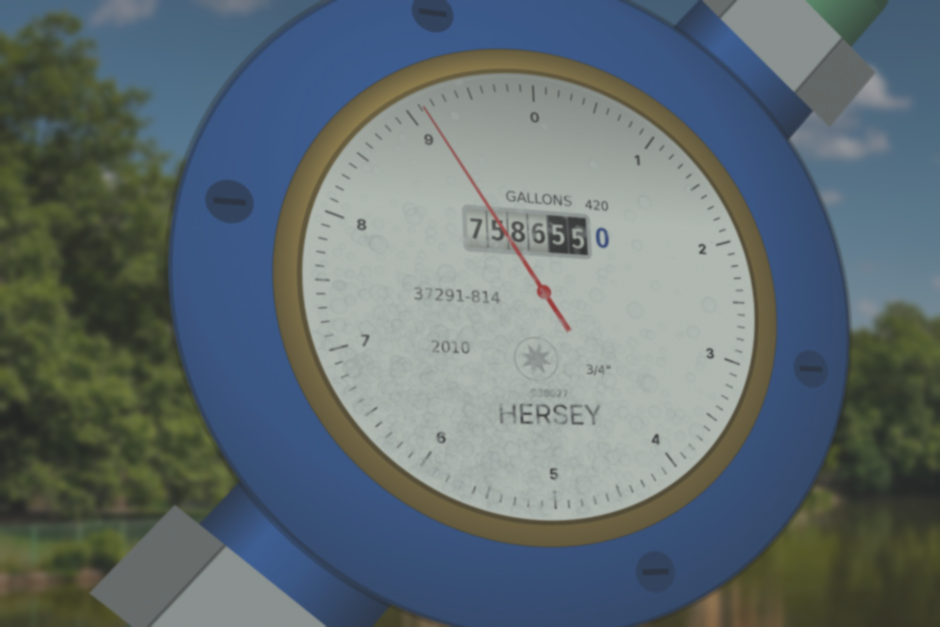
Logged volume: 7586549.1,gal
